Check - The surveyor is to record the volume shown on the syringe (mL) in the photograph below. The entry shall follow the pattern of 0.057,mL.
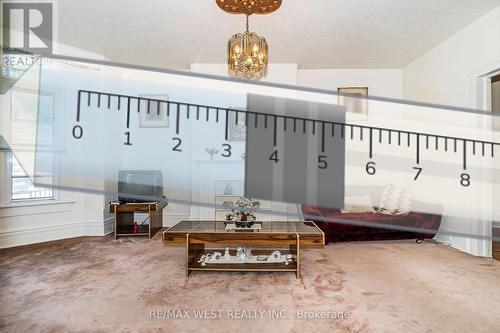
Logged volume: 3.4,mL
